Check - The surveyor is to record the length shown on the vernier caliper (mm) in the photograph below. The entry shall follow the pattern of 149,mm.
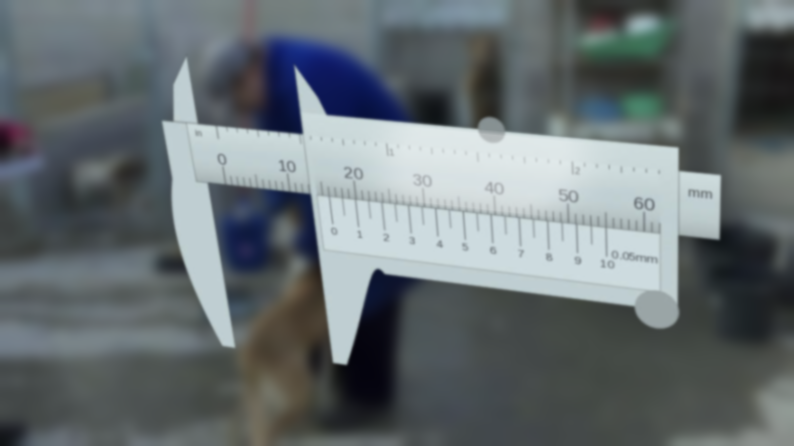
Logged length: 16.0,mm
